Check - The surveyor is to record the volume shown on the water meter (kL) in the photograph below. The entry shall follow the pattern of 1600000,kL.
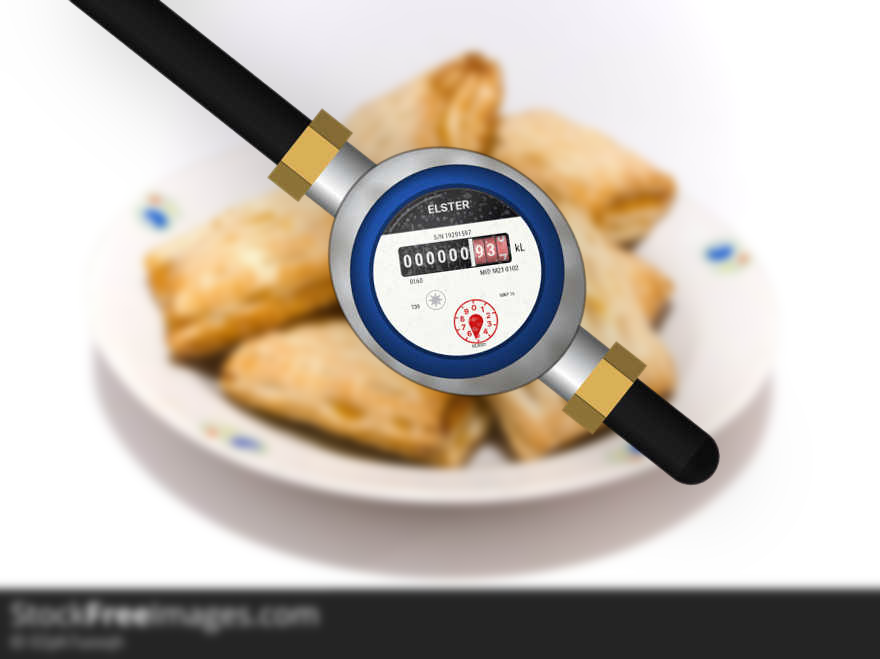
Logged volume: 0.9365,kL
